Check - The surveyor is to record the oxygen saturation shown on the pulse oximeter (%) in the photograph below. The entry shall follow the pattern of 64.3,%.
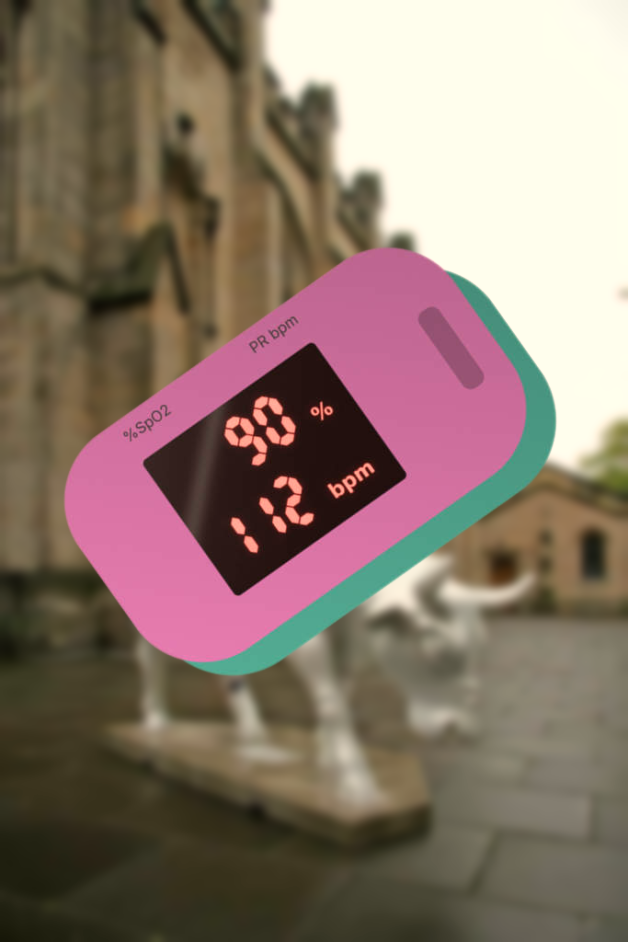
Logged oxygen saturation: 90,%
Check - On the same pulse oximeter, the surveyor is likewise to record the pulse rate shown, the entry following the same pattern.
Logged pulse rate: 112,bpm
